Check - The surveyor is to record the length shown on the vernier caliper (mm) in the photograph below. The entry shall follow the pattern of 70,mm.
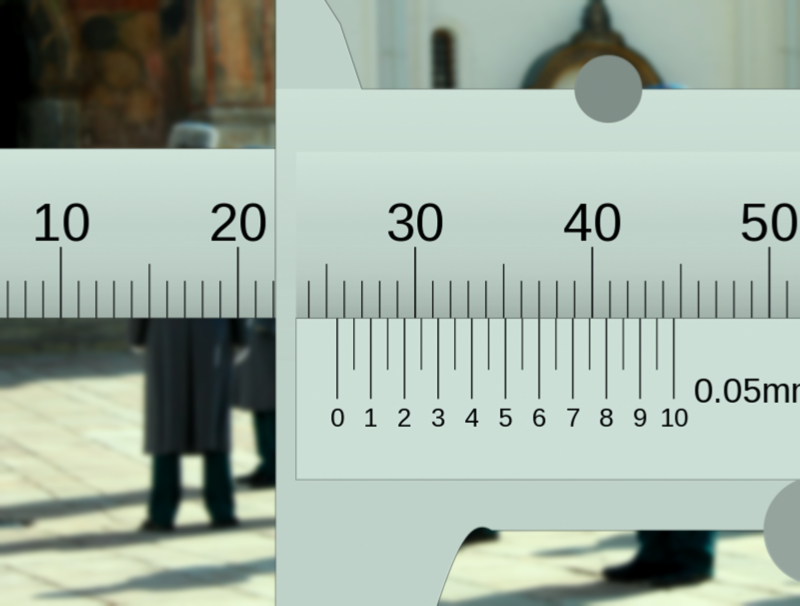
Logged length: 25.6,mm
